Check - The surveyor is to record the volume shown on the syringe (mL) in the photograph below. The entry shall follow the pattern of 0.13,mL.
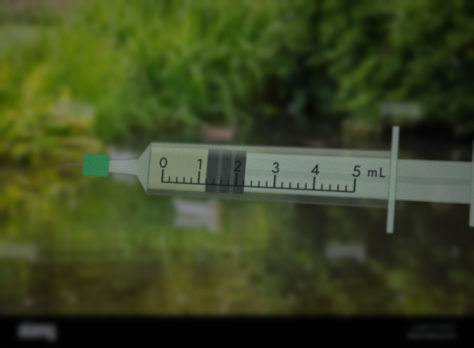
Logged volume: 1.2,mL
